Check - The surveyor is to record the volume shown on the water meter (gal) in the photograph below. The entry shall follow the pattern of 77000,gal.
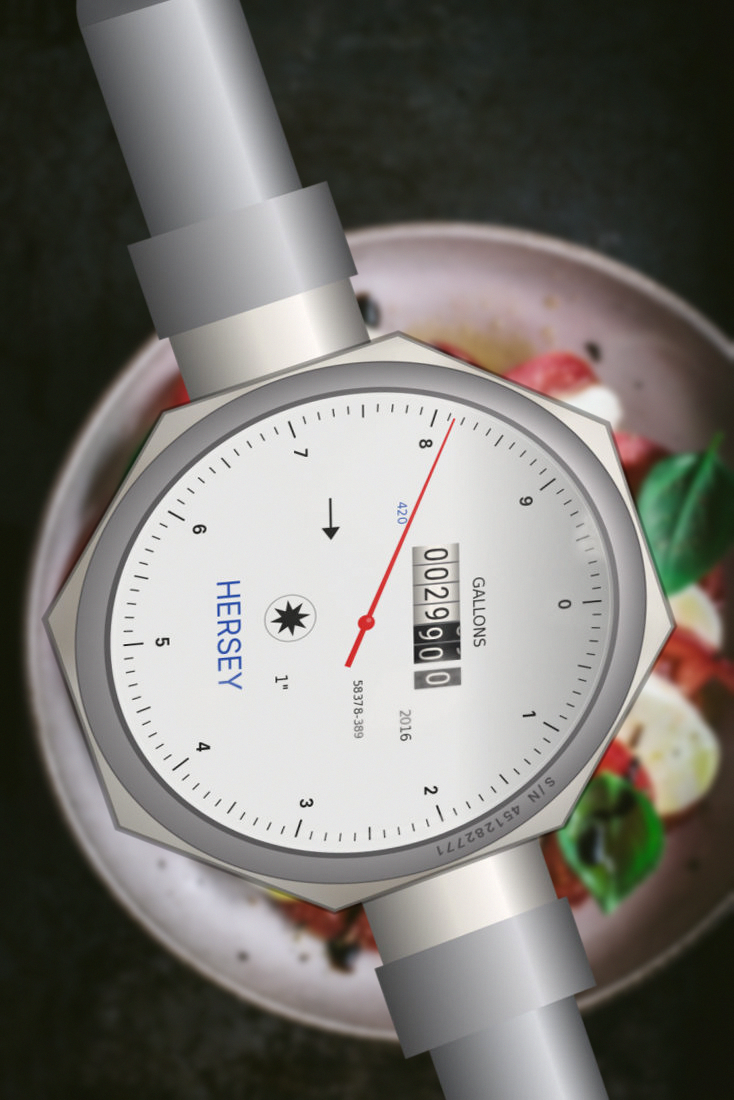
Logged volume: 29898.1,gal
